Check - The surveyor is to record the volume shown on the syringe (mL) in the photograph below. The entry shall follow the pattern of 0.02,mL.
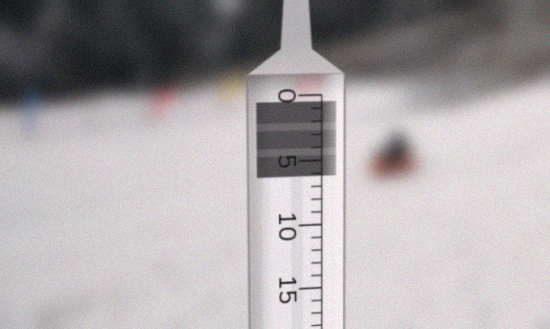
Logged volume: 0.5,mL
